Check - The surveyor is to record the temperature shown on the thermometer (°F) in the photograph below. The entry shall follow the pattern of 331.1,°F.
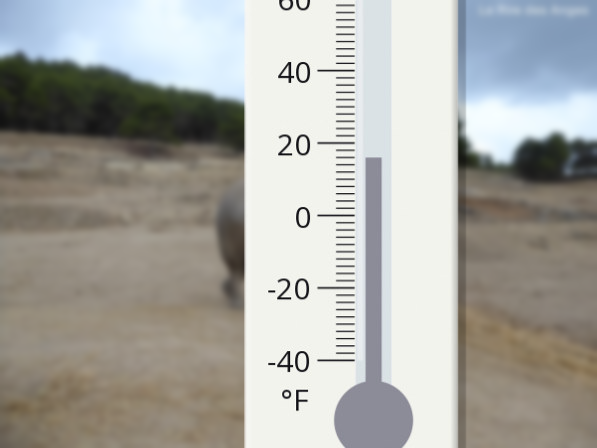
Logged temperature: 16,°F
